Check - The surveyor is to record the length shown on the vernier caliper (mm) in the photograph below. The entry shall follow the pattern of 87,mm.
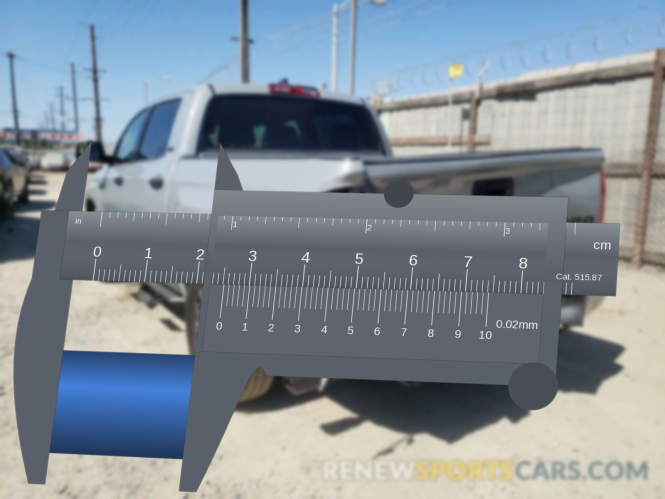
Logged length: 25.2,mm
